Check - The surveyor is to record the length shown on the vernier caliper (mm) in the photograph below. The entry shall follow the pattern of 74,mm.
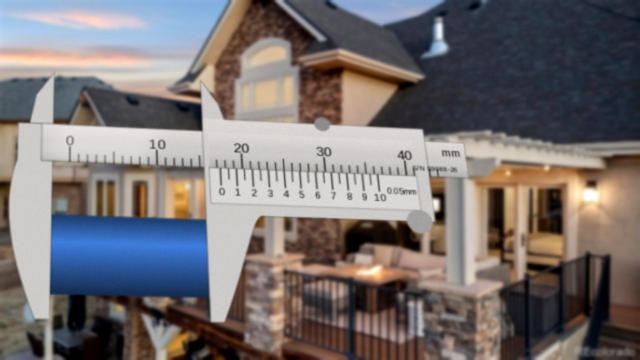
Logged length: 17.4,mm
